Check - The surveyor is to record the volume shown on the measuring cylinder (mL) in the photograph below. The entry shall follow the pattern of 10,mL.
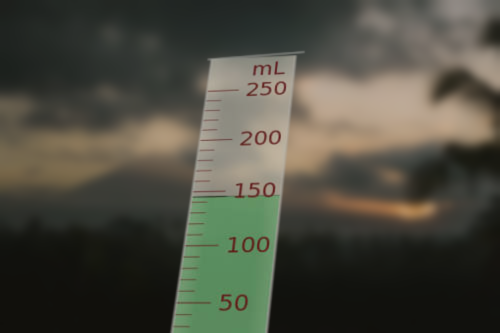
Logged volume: 145,mL
